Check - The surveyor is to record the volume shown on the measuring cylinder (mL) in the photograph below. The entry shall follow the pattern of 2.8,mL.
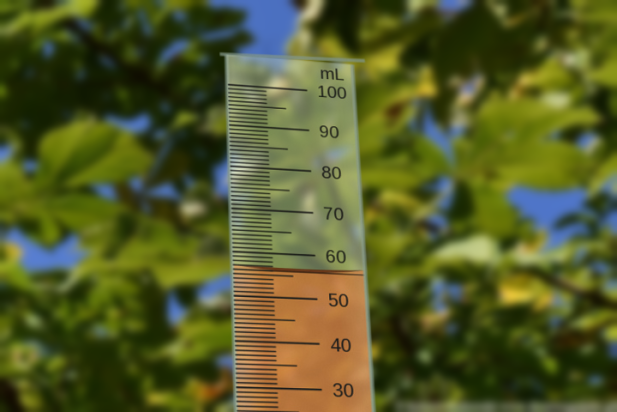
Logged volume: 56,mL
